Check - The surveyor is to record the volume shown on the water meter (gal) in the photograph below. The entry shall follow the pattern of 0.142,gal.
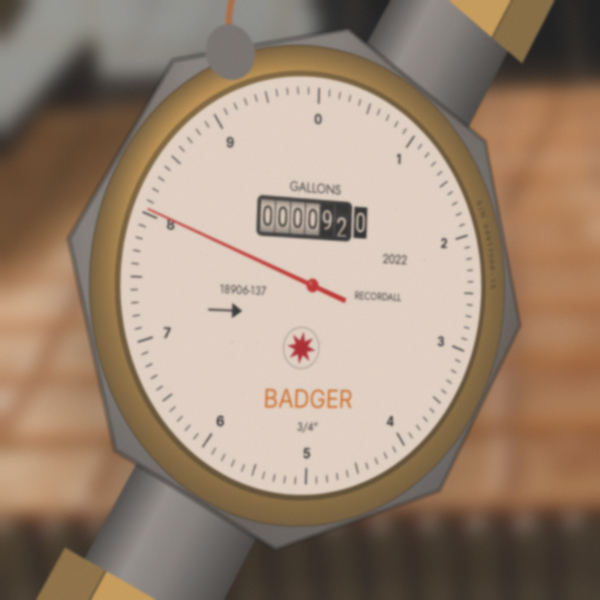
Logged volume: 918.0,gal
